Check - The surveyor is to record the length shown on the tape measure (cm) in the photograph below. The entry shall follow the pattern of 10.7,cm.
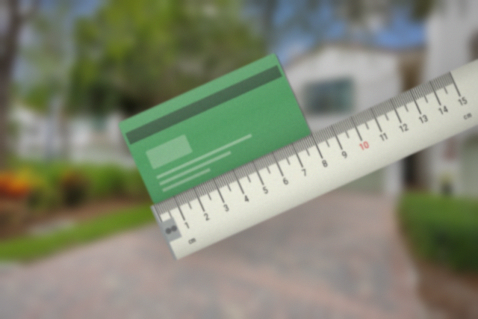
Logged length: 8,cm
